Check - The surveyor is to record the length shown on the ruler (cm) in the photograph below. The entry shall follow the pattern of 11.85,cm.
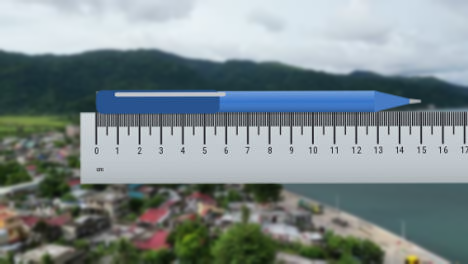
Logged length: 15,cm
